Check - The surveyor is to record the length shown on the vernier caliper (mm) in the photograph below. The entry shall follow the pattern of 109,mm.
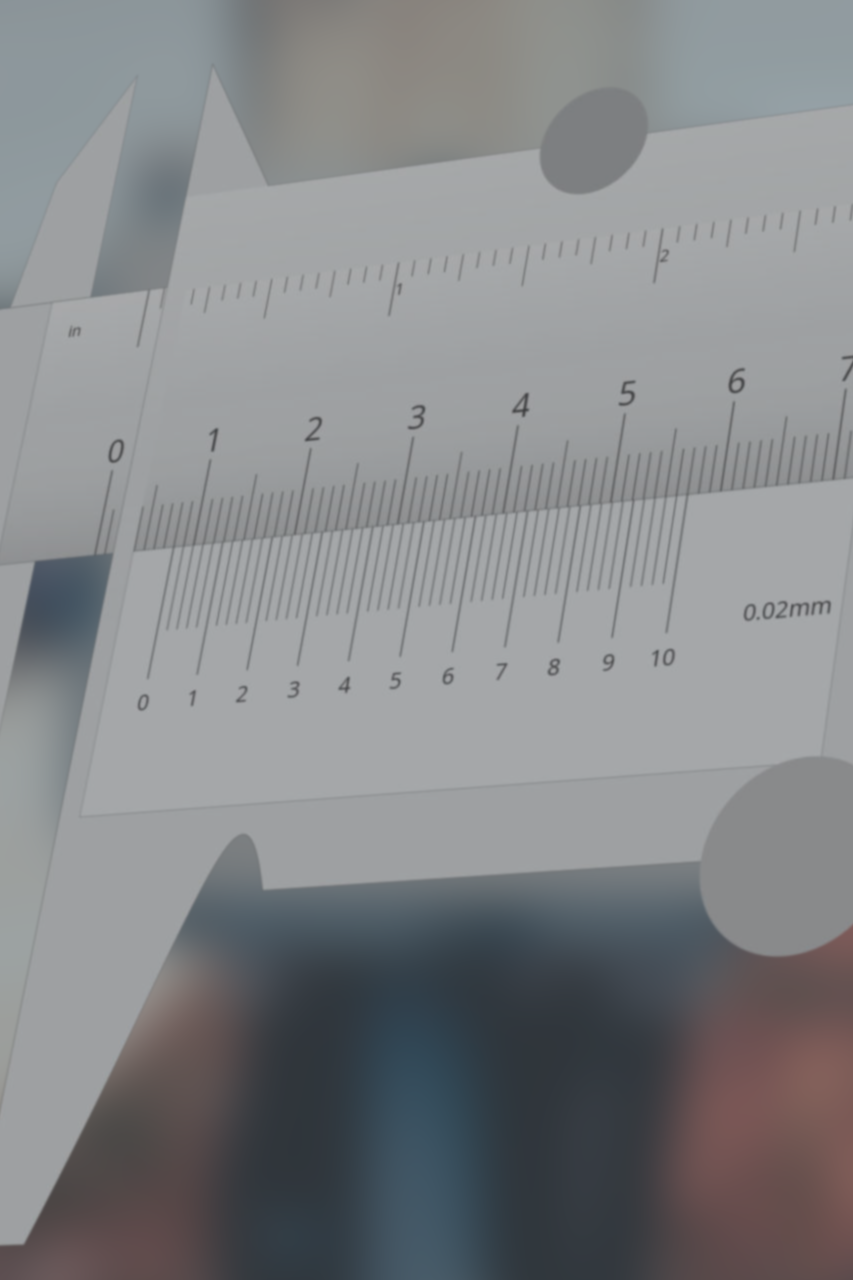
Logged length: 8.0,mm
